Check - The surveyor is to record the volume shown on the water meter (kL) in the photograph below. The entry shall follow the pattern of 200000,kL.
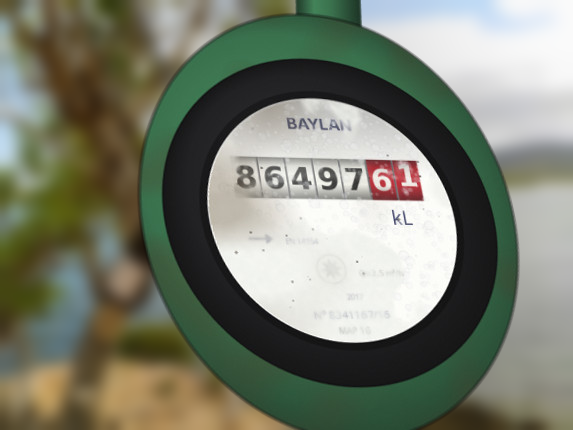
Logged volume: 86497.61,kL
